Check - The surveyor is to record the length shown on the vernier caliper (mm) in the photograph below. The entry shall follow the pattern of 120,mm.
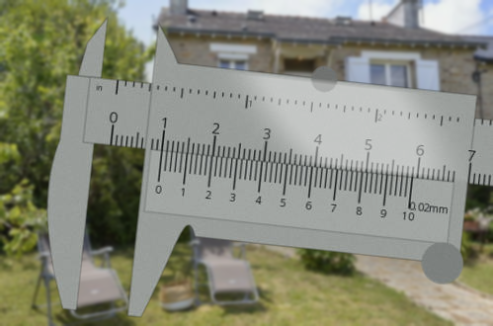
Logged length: 10.0,mm
